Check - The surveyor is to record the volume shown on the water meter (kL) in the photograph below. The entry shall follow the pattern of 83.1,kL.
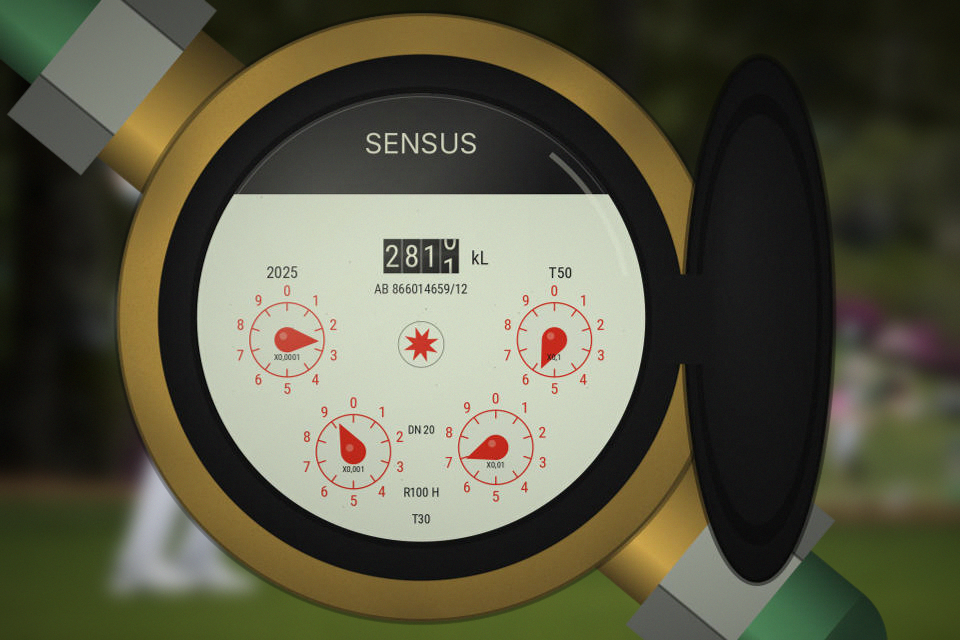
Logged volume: 2810.5692,kL
